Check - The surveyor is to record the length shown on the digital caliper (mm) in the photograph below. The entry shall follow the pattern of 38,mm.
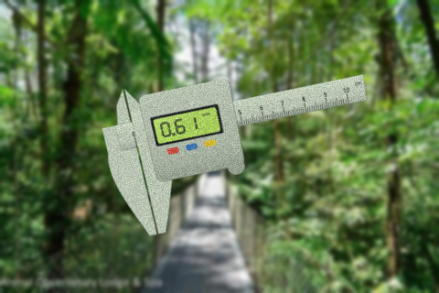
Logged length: 0.61,mm
